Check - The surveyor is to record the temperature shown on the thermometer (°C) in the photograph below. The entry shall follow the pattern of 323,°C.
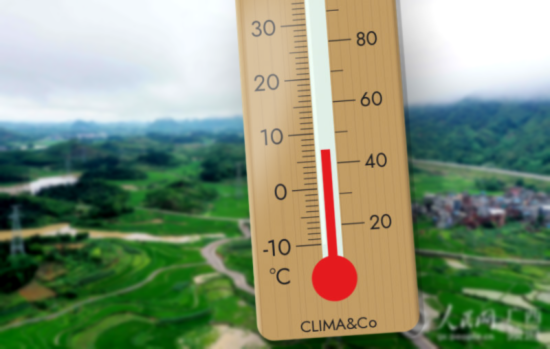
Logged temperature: 7,°C
